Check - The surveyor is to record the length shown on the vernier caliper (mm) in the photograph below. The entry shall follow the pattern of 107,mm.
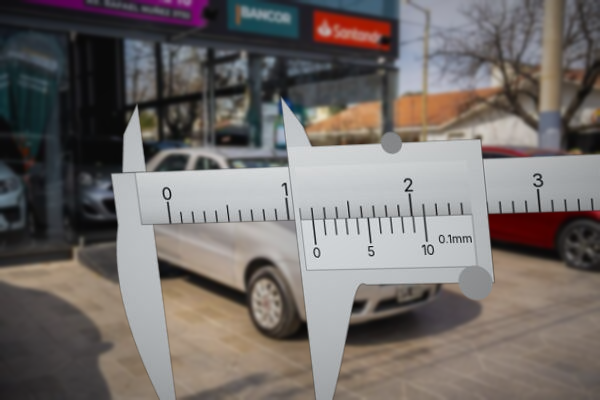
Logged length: 12.0,mm
